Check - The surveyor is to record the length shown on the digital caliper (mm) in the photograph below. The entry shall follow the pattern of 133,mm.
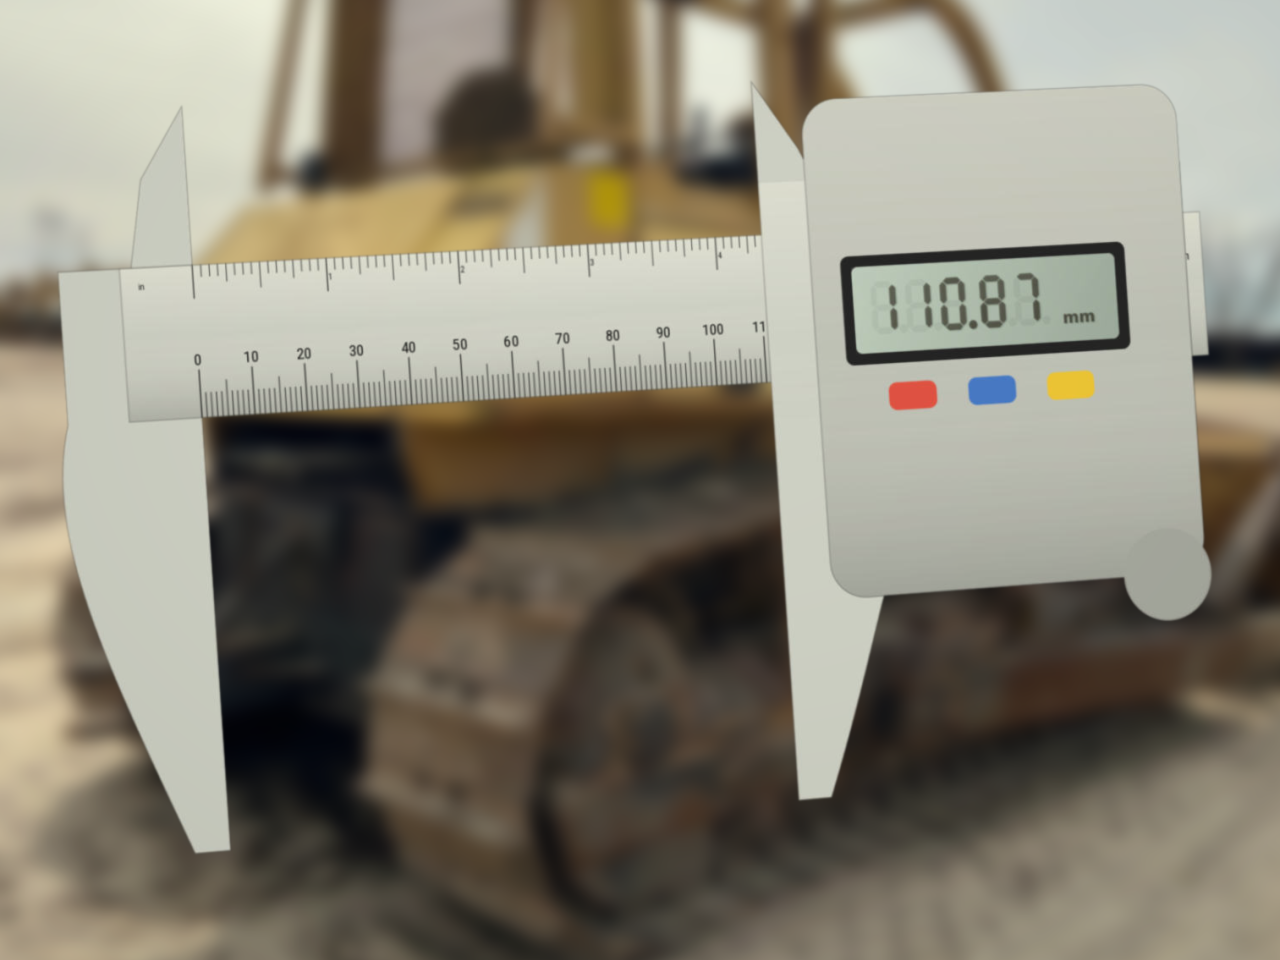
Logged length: 110.87,mm
